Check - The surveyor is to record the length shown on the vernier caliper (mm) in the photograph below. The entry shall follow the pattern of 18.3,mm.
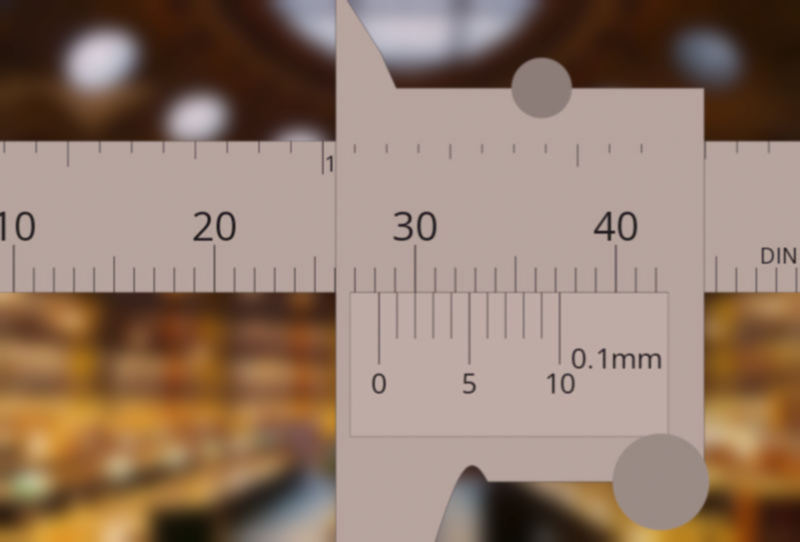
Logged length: 28.2,mm
